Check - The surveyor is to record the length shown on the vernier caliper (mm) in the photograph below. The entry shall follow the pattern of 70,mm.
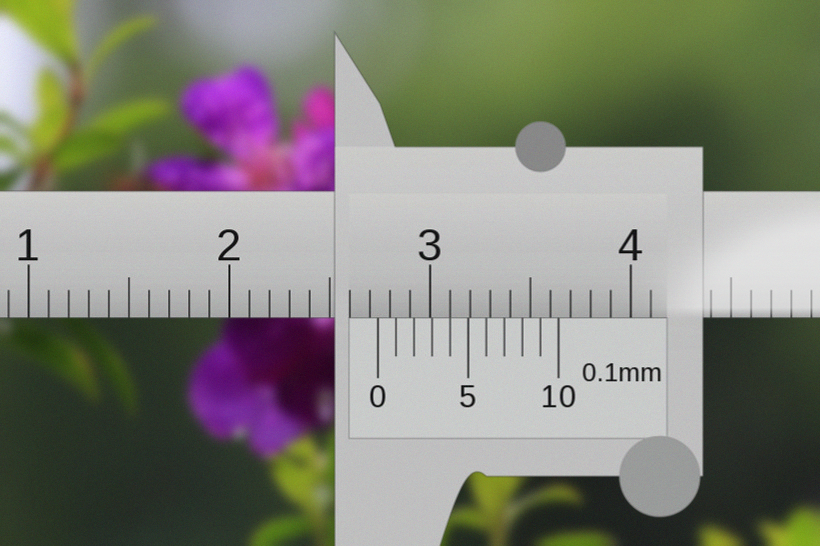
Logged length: 27.4,mm
